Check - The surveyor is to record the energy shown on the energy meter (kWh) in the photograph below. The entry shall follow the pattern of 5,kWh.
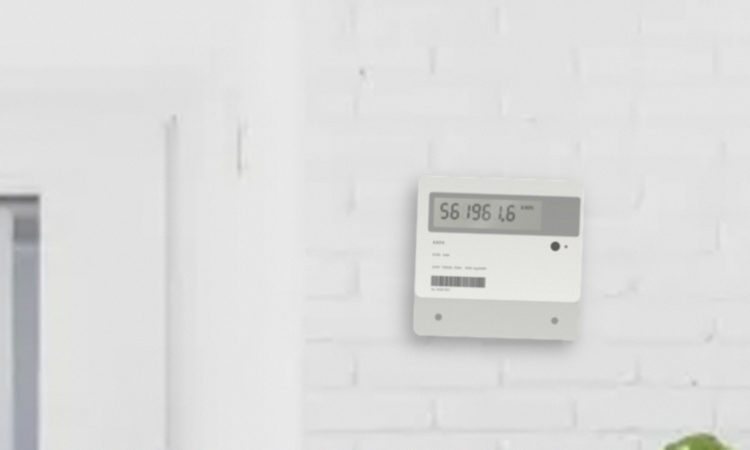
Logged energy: 561961.6,kWh
